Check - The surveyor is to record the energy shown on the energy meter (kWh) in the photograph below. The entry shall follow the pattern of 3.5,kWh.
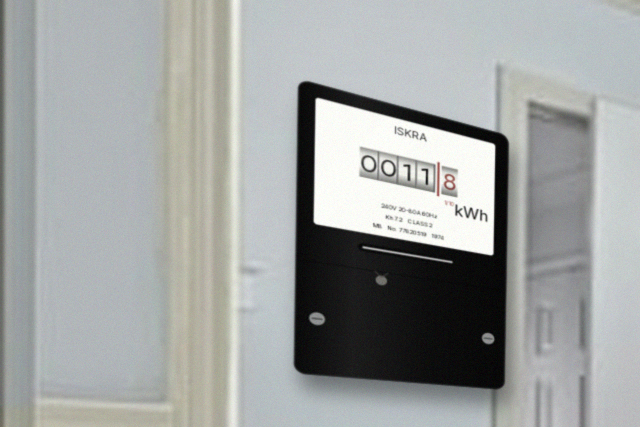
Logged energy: 11.8,kWh
